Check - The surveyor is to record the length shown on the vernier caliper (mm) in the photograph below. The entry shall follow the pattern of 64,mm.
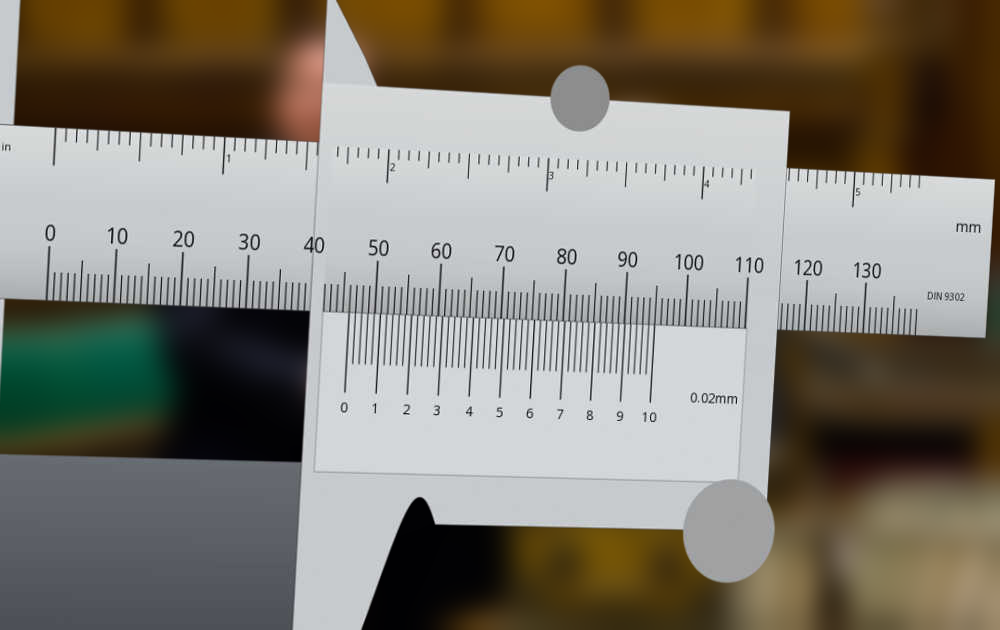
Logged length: 46.0,mm
